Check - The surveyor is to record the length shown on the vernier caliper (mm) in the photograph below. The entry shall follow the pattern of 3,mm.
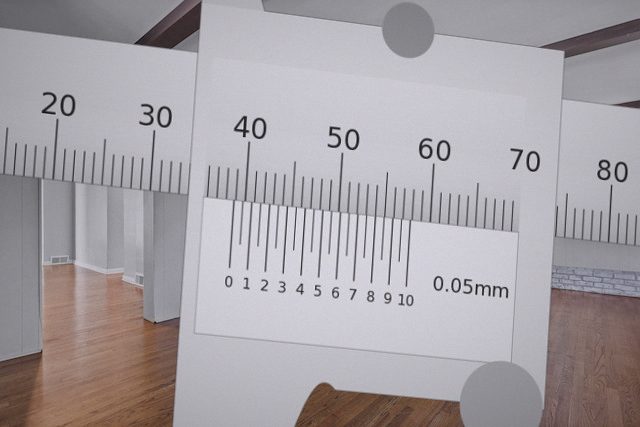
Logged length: 38.8,mm
